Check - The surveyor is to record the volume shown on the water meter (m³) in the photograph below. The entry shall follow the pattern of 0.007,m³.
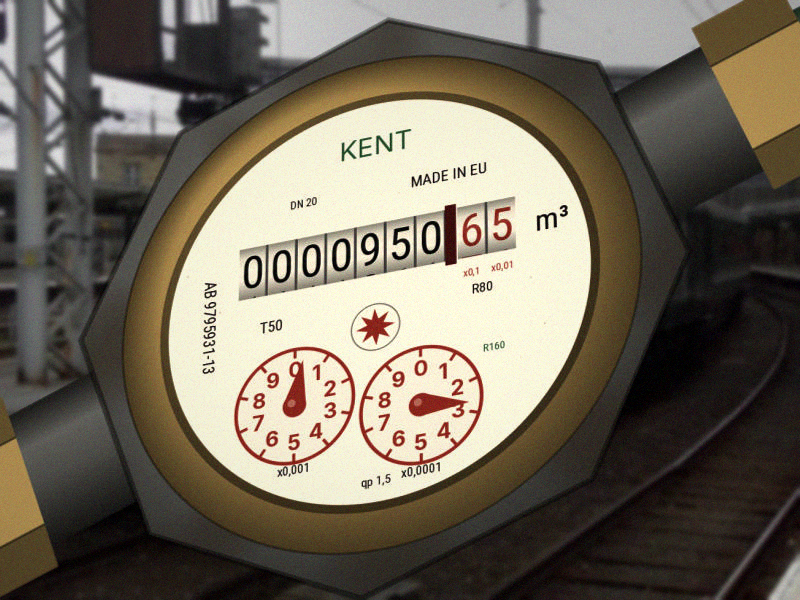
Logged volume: 950.6502,m³
